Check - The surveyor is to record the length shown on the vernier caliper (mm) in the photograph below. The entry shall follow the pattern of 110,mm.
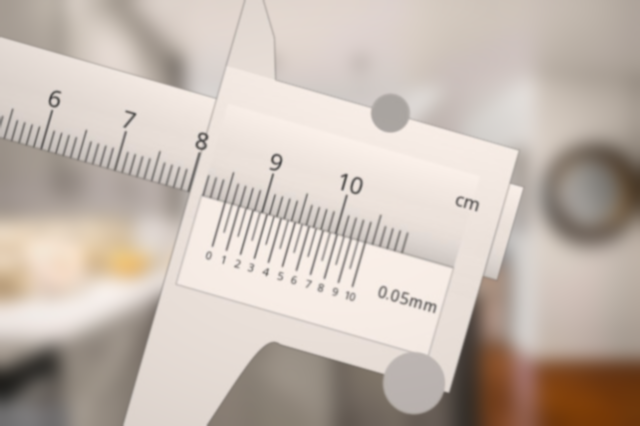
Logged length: 85.0,mm
